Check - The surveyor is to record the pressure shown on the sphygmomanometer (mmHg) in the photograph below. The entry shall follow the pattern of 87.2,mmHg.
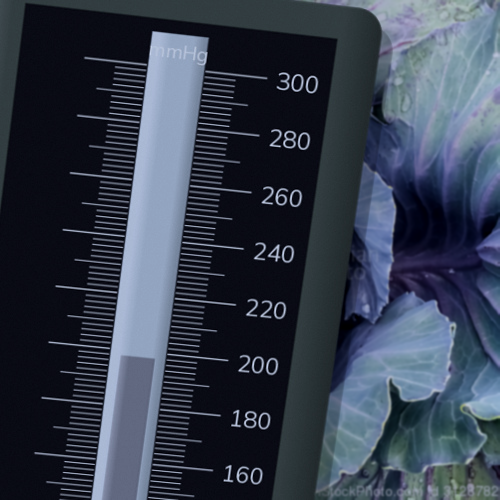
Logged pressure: 198,mmHg
